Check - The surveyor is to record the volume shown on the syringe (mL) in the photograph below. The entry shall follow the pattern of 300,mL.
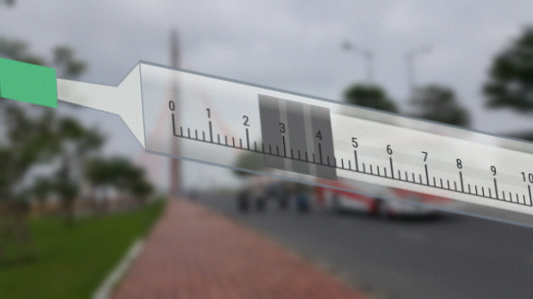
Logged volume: 2.4,mL
